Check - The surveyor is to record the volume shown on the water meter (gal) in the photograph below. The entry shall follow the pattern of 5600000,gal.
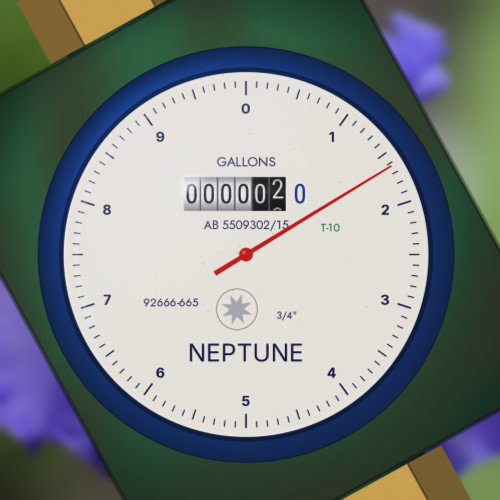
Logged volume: 21.6,gal
